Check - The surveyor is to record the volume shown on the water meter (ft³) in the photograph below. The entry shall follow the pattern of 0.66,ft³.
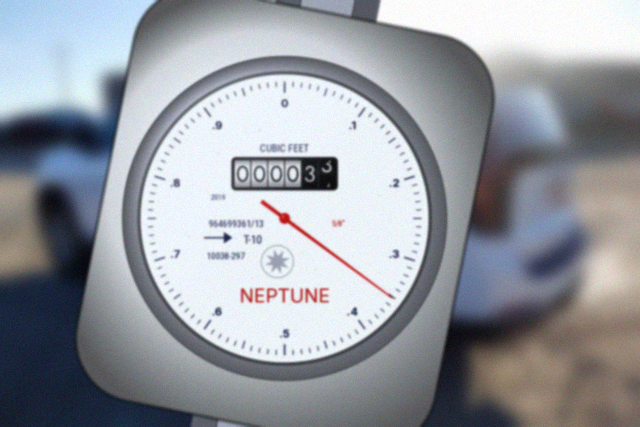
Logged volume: 33.35,ft³
